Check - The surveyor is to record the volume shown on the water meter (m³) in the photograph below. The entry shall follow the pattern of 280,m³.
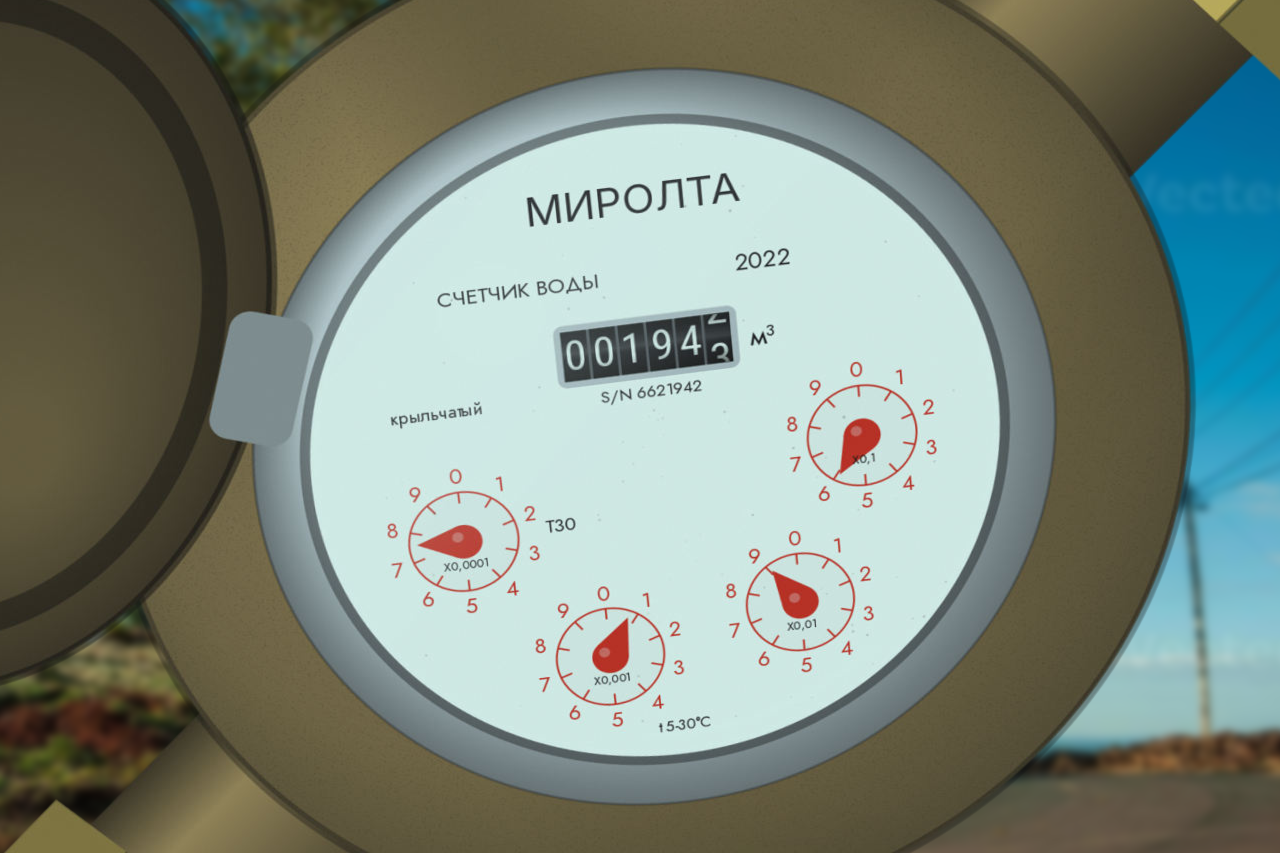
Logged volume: 1942.5907,m³
